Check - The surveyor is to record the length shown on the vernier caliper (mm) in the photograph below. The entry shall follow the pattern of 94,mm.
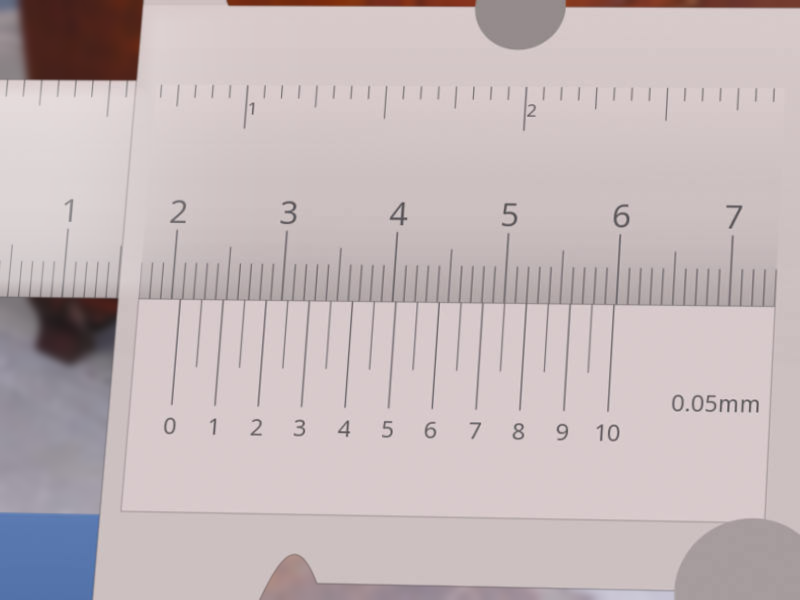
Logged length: 20.8,mm
